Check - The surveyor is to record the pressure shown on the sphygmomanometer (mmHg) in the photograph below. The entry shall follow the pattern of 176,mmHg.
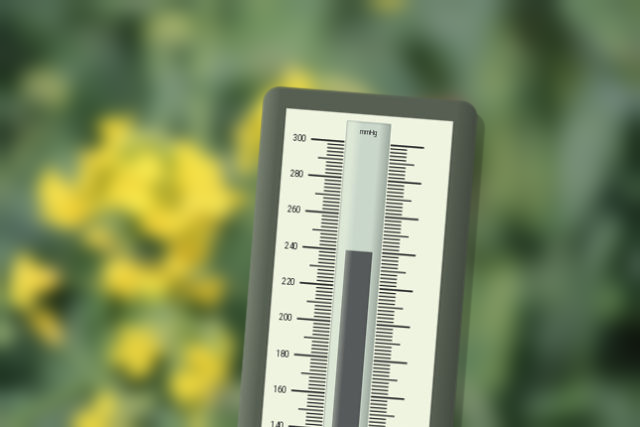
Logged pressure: 240,mmHg
